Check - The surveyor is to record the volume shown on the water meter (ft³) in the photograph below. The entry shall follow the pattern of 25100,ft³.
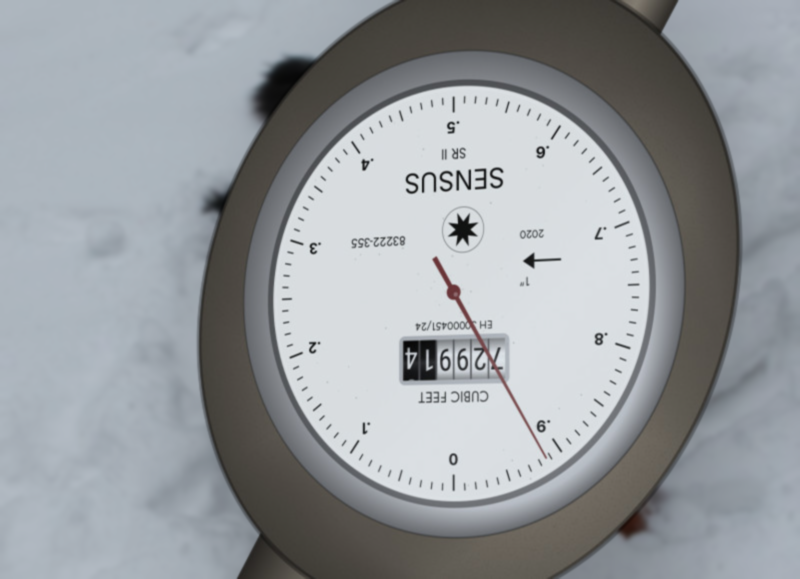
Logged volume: 729913.91,ft³
